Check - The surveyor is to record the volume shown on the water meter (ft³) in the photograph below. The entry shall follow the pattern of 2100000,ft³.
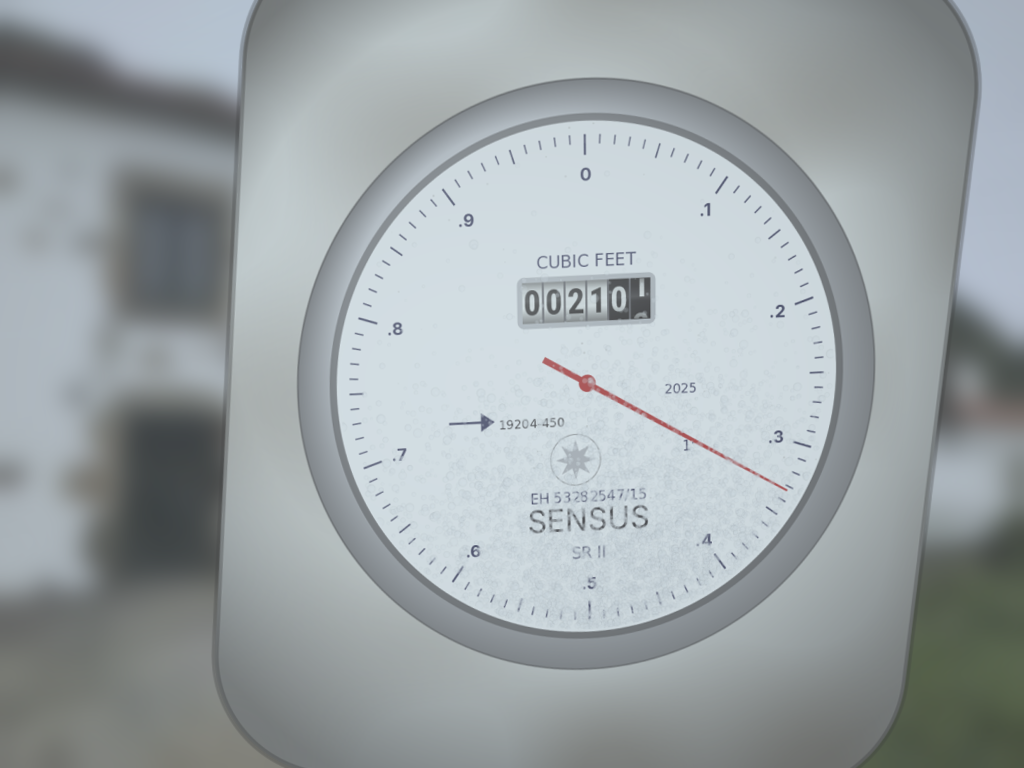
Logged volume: 2101.33,ft³
